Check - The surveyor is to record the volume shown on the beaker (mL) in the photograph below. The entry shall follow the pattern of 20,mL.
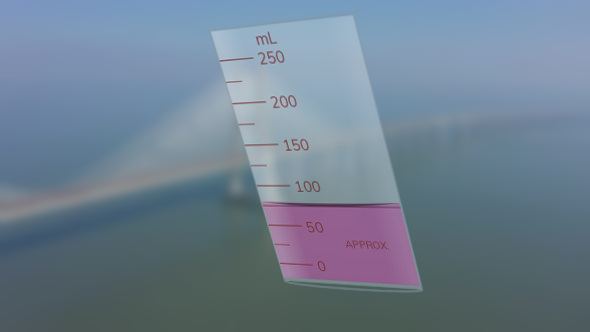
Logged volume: 75,mL
